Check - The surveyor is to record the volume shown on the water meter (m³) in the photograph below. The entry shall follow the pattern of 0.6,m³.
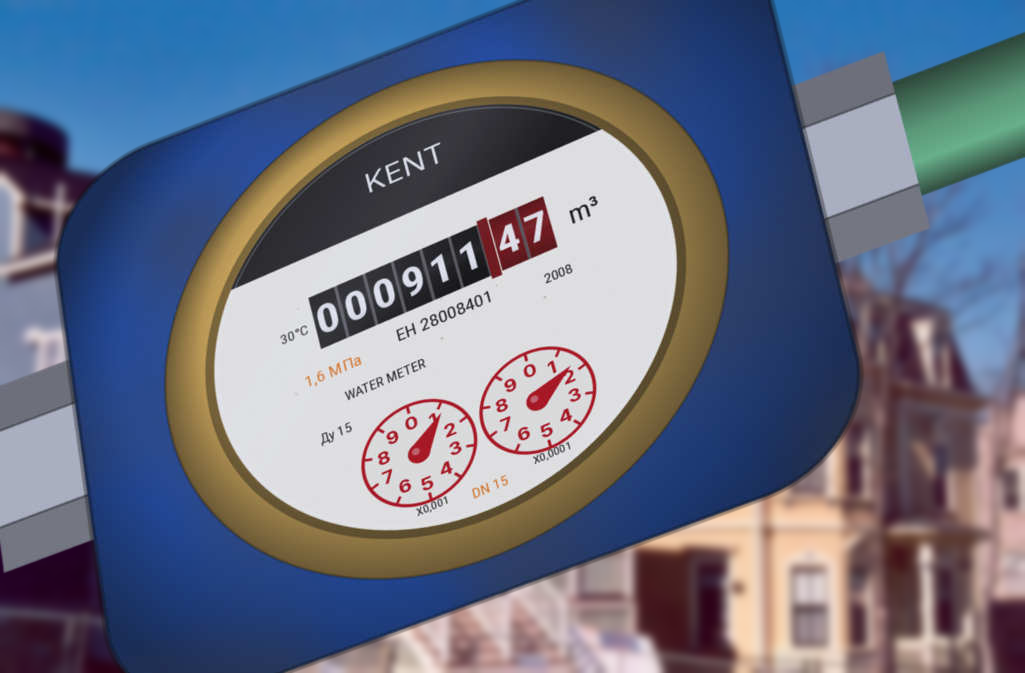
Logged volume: 911.4711,m³
